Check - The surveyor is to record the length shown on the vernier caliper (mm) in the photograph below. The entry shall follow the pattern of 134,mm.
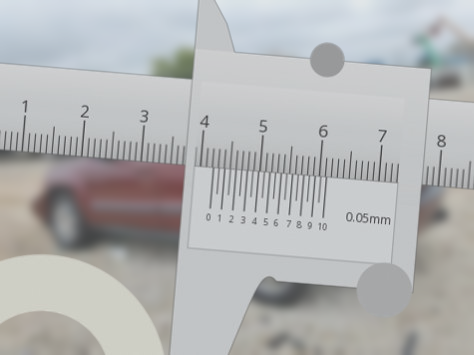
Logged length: 42.2,mm
